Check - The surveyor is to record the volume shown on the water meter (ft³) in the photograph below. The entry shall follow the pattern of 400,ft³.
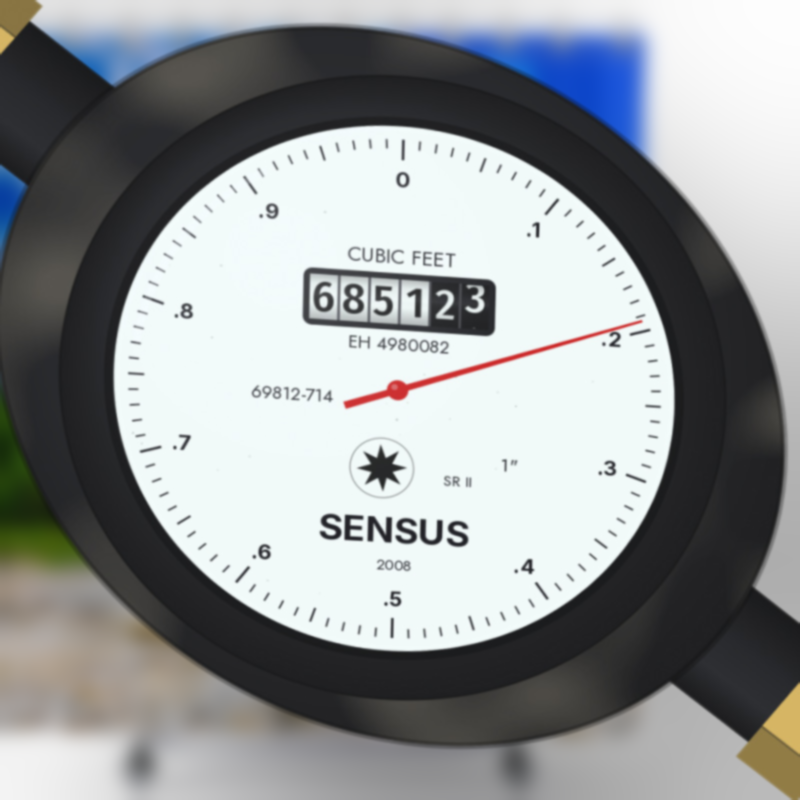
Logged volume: 685123.19,ft³
